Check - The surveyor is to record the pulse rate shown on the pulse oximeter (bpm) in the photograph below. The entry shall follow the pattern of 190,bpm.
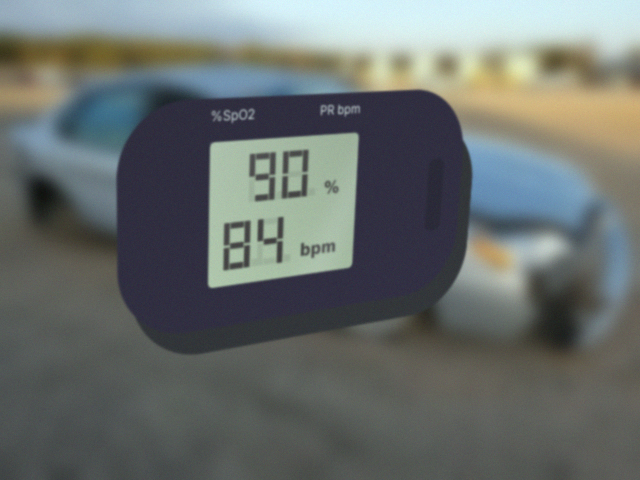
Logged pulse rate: 84,bpm
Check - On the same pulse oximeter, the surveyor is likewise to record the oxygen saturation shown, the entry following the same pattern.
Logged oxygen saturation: 90,%
